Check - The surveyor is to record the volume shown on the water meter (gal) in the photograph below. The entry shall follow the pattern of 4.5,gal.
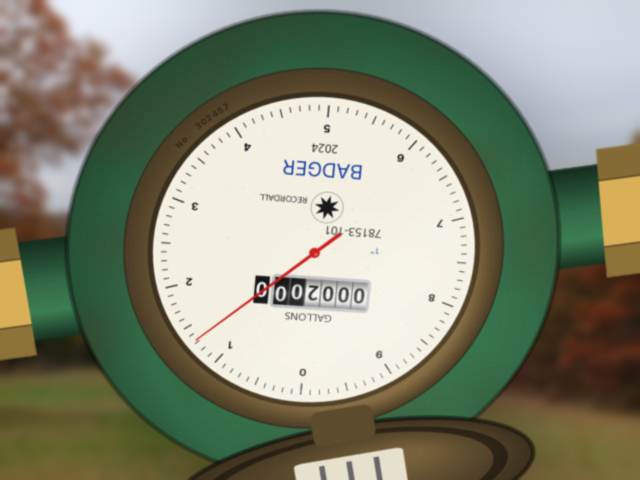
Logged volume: 2001.3,gal
